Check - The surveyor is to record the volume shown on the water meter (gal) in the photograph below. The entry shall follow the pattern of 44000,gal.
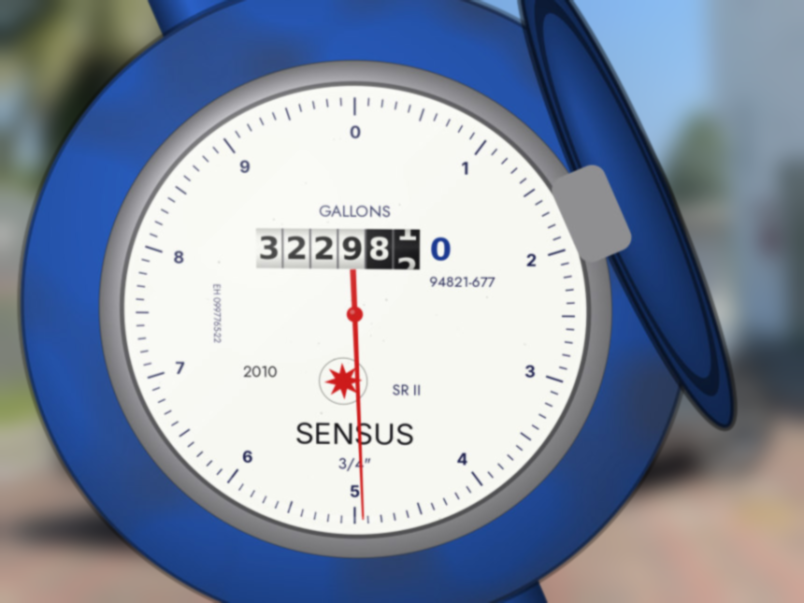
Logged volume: 3229814.9,gal
